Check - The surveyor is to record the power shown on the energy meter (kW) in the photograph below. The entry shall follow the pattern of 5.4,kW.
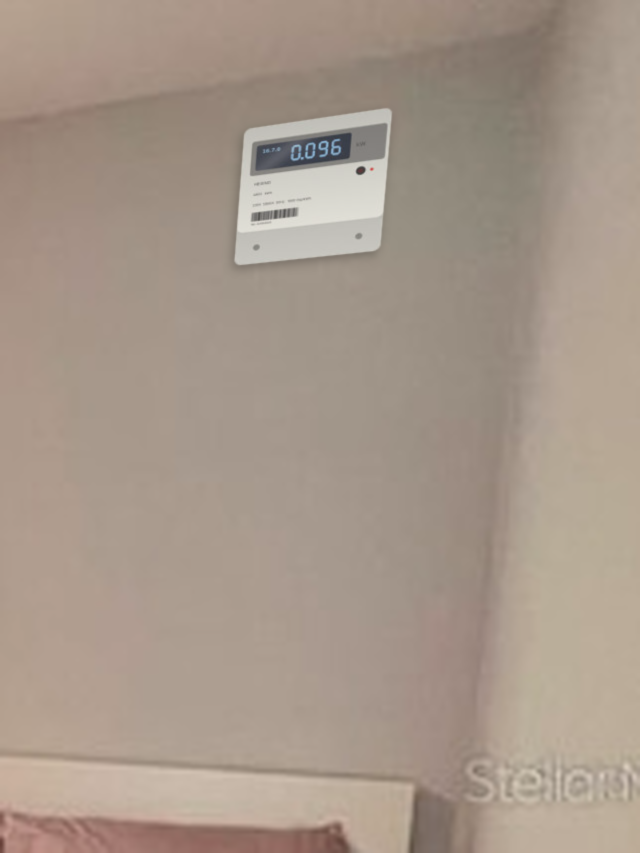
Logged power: 0.096,kW
